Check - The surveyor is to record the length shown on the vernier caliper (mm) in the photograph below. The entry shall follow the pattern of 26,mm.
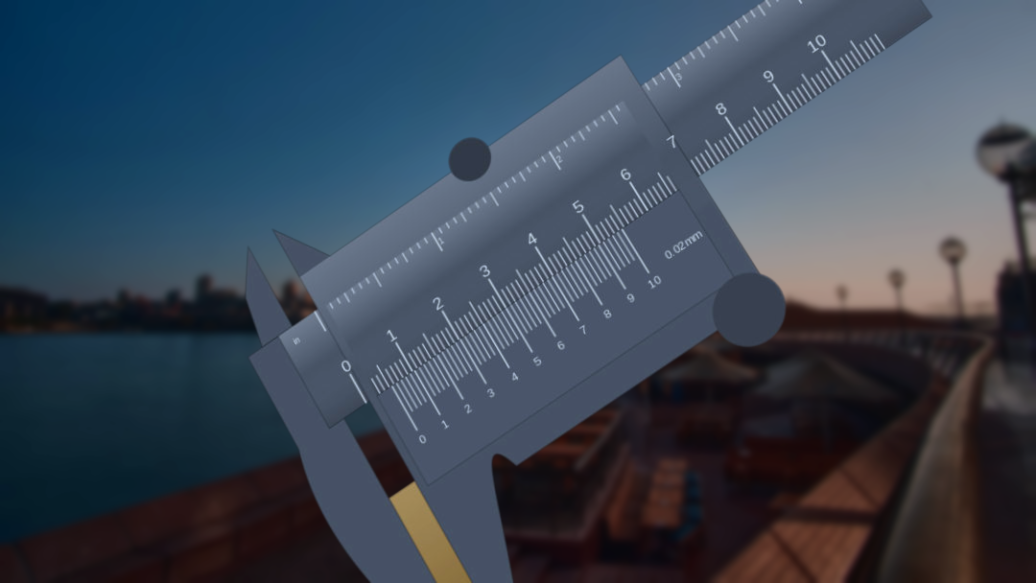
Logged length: 5.5,mm
